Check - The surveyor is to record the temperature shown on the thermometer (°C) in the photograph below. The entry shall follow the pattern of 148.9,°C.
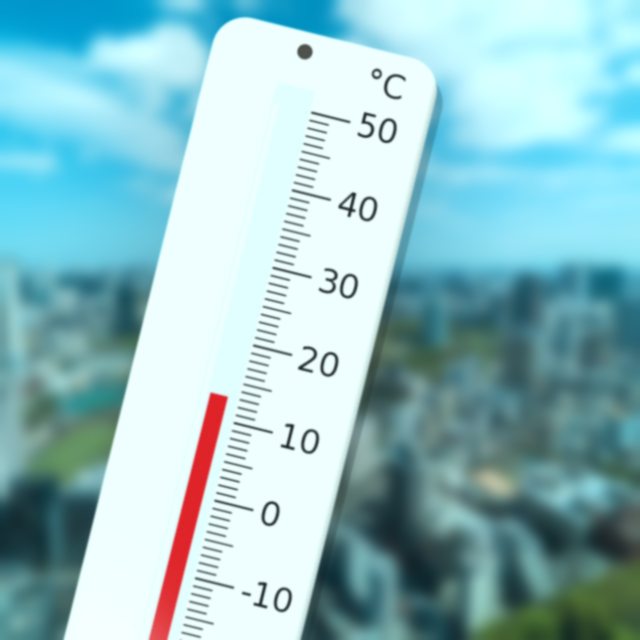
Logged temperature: 13,°C
